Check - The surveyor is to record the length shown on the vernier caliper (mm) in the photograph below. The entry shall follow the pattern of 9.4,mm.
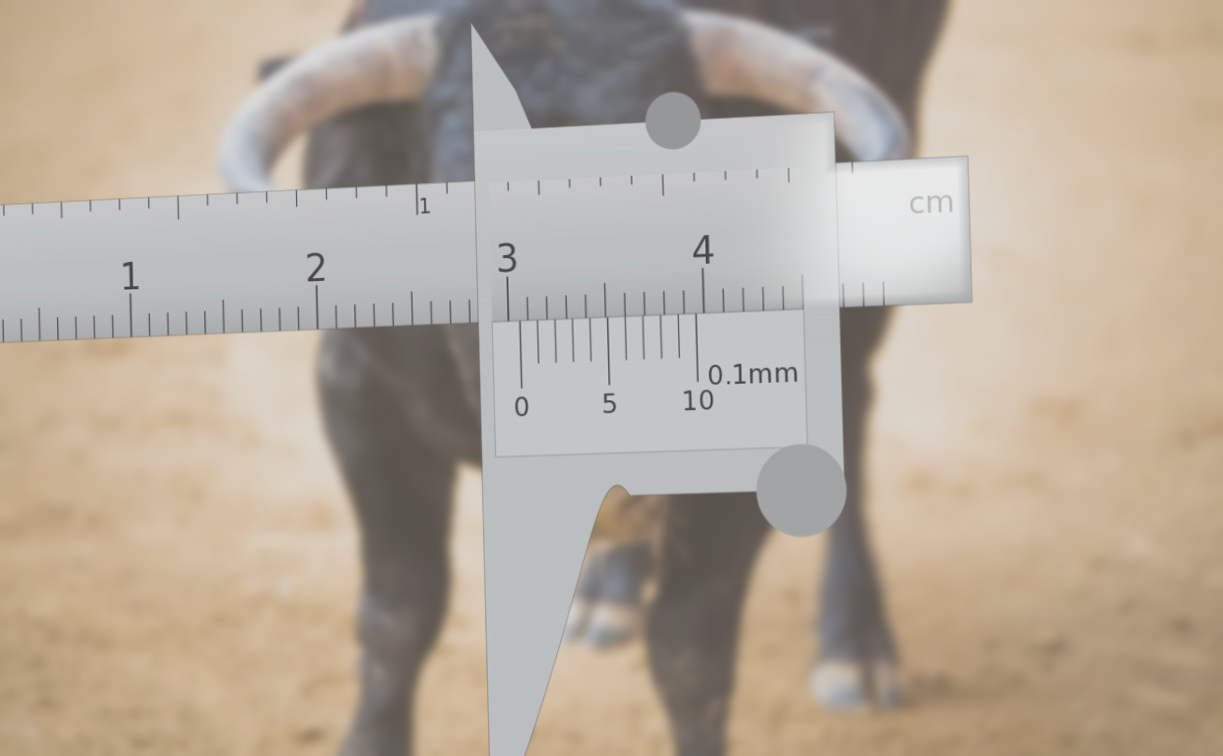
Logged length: 30.6,mm
